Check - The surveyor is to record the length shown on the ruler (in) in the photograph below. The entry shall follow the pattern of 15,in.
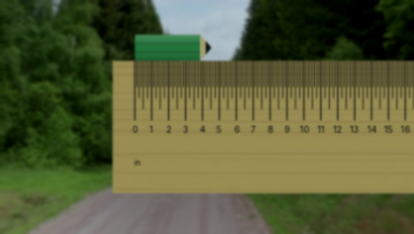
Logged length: 4.5,in
